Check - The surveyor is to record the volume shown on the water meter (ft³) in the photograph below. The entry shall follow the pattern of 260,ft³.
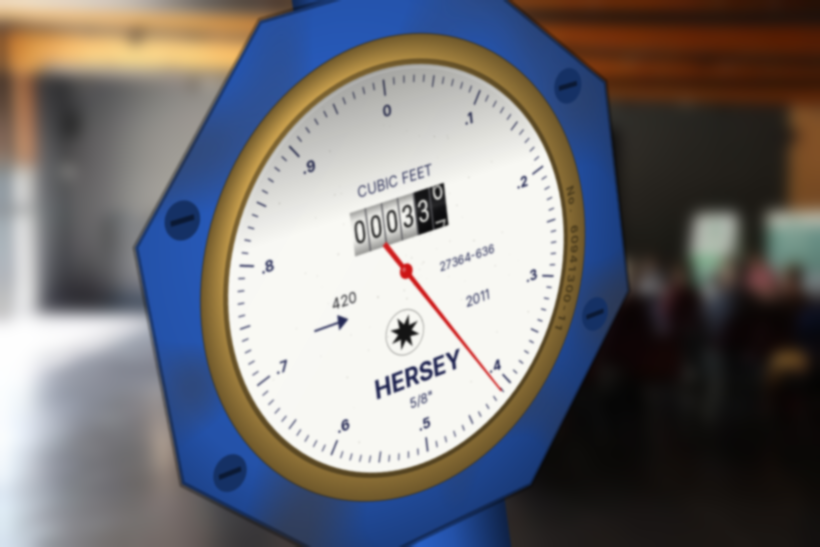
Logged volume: 336.41,ft³
